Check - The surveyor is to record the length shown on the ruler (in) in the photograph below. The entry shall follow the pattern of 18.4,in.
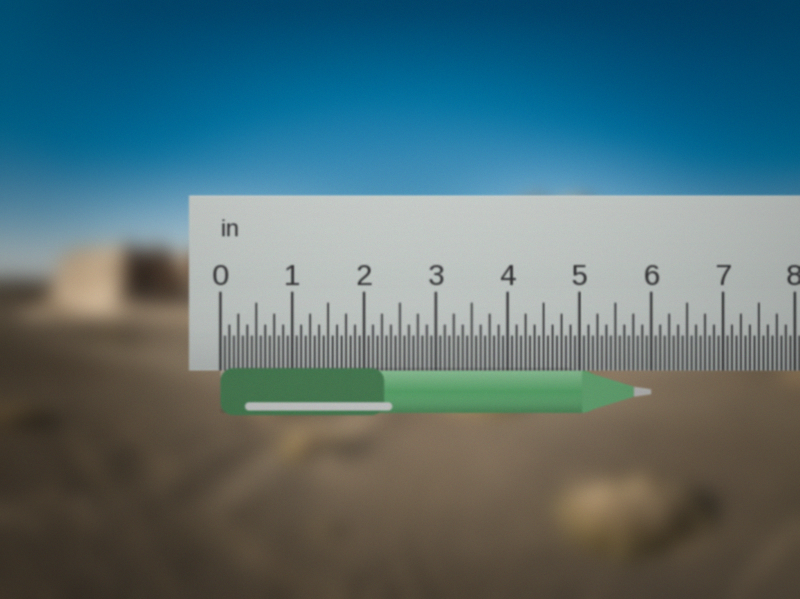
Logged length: 6,in
